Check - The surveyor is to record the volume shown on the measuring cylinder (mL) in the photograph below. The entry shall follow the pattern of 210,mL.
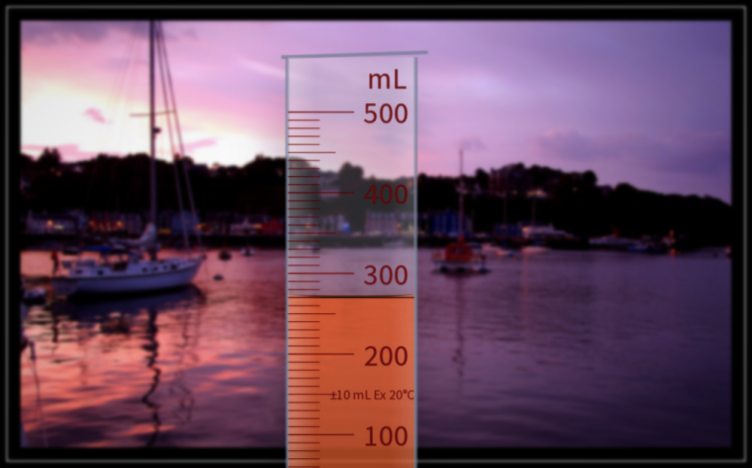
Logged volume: 270,mL
